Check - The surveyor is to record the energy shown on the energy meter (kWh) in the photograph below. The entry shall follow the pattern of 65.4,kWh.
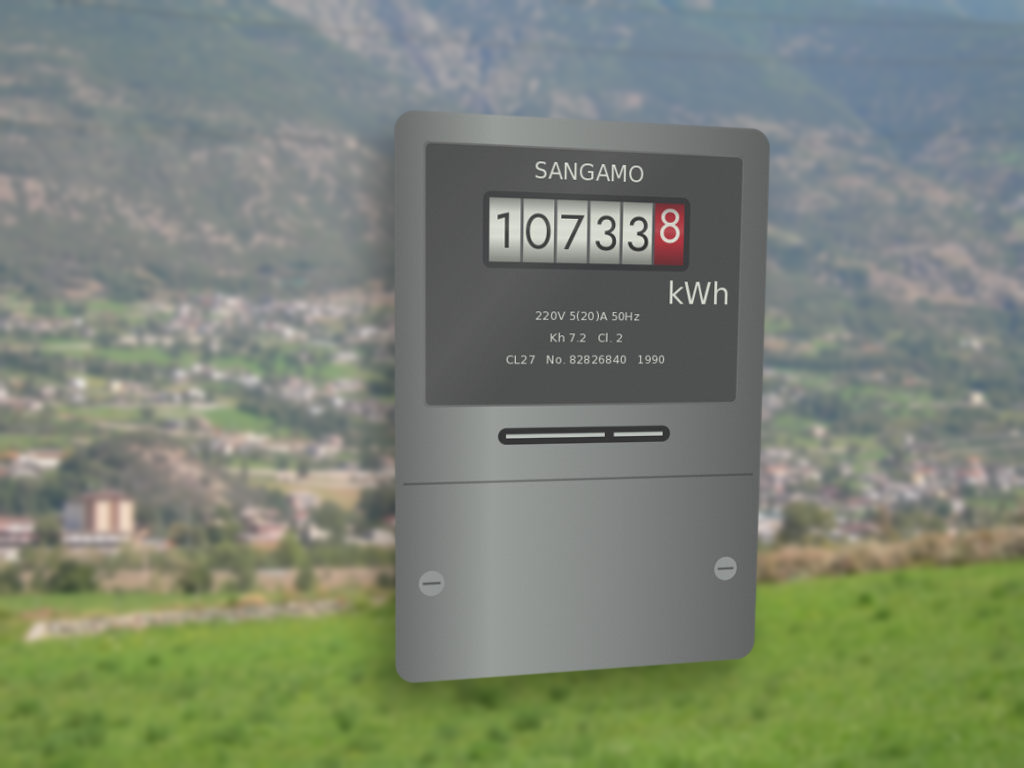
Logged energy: 10733.8,kWh
